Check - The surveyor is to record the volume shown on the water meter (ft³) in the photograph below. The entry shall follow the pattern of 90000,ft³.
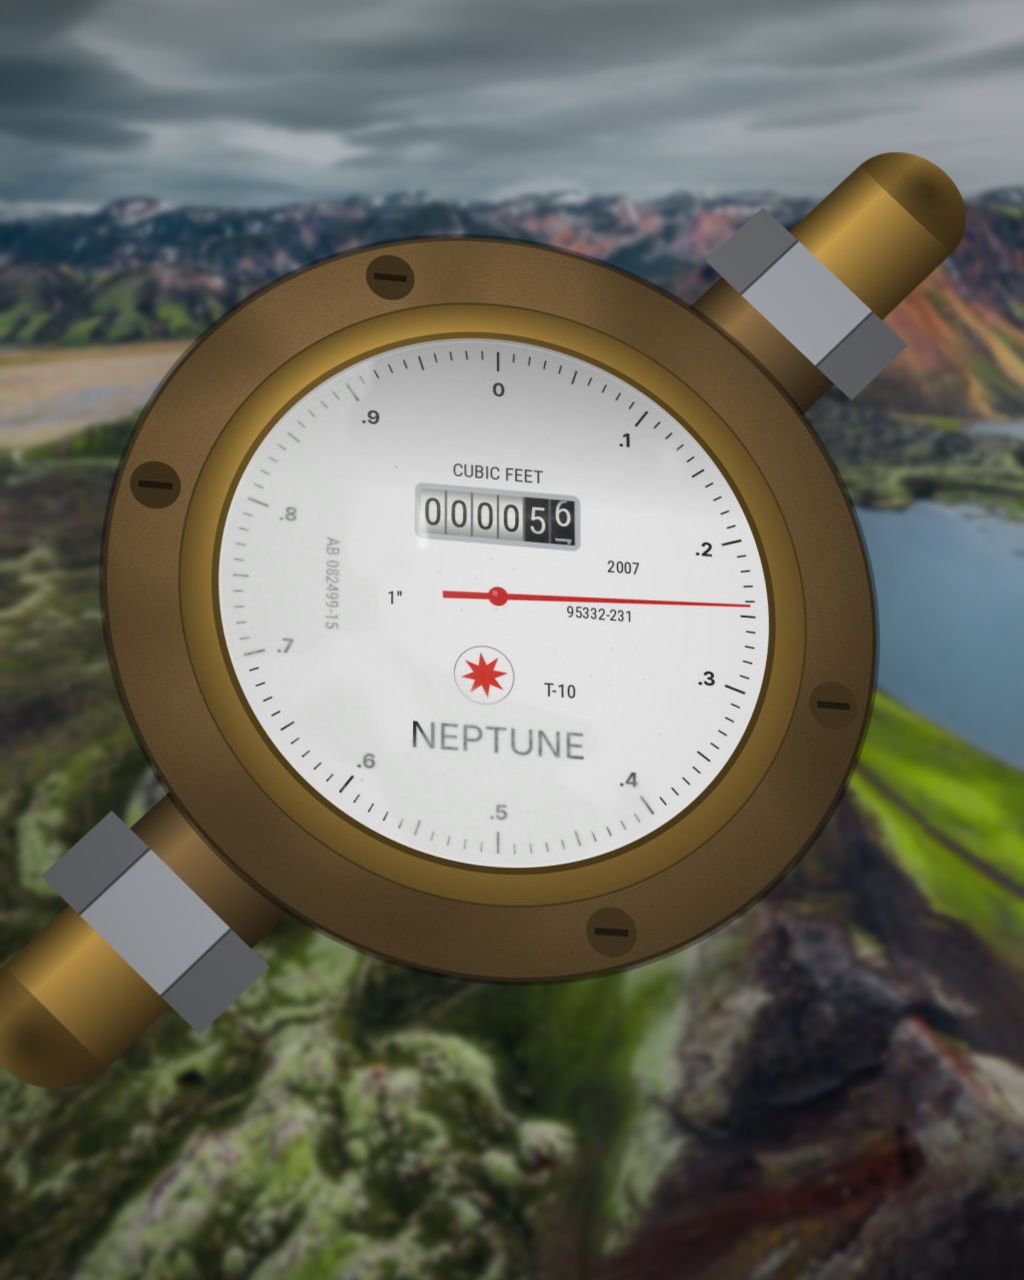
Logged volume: 56.24,ft³
